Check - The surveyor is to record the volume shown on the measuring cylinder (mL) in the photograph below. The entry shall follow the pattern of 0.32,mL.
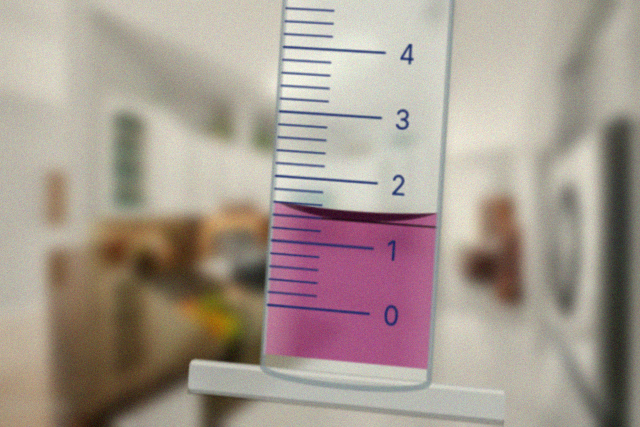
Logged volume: 1.4,mL
